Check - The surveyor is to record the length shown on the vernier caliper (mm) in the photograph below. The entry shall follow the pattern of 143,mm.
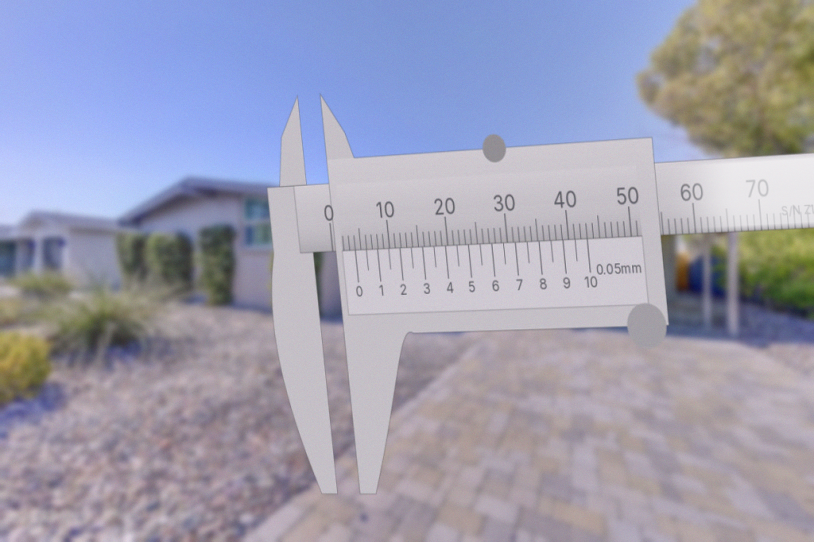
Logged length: 4.0,mm
